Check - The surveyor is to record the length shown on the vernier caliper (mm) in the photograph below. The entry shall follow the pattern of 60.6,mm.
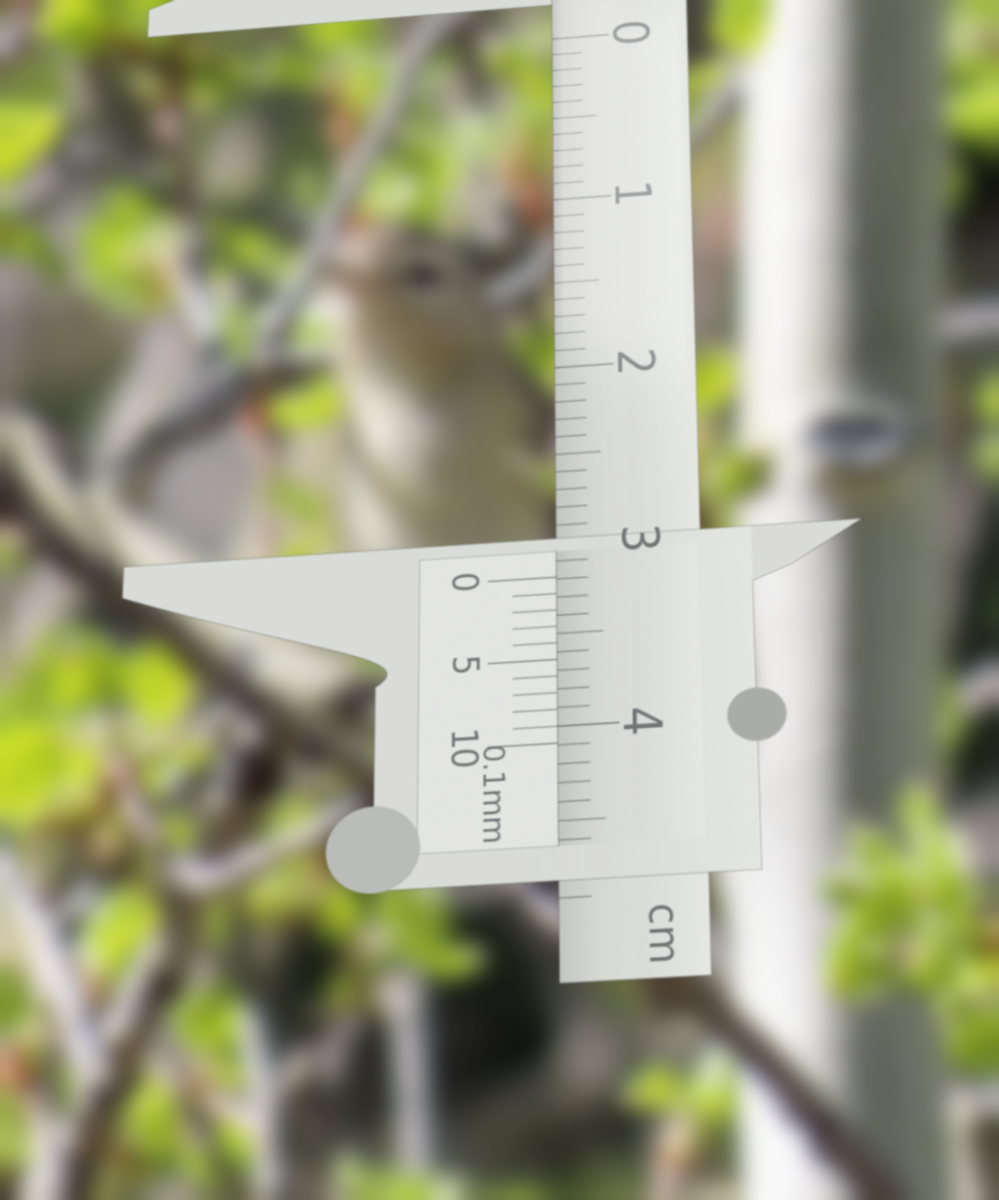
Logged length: 31.9,mm
